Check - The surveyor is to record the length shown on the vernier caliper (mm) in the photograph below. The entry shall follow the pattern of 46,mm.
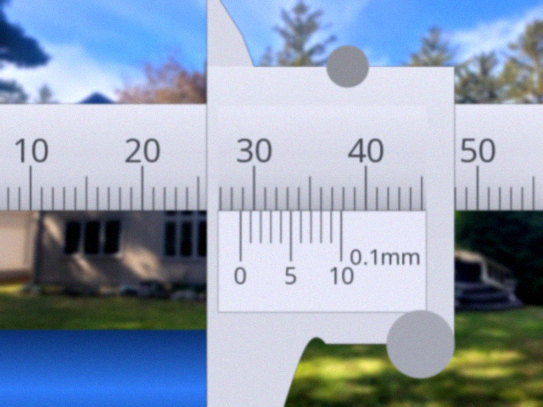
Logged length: 28.8,mm
